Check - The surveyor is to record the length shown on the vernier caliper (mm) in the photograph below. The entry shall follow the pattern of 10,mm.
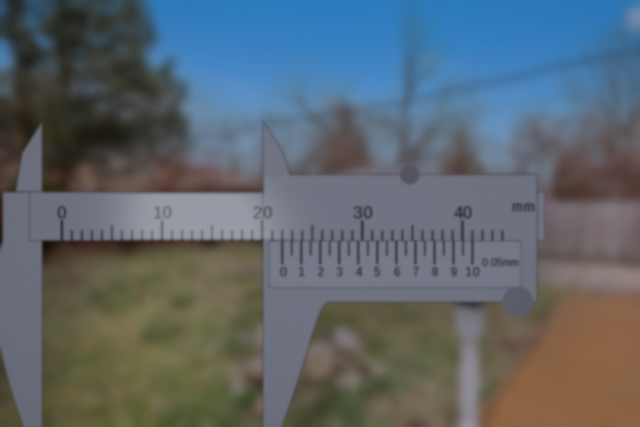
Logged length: 22.0,mm
